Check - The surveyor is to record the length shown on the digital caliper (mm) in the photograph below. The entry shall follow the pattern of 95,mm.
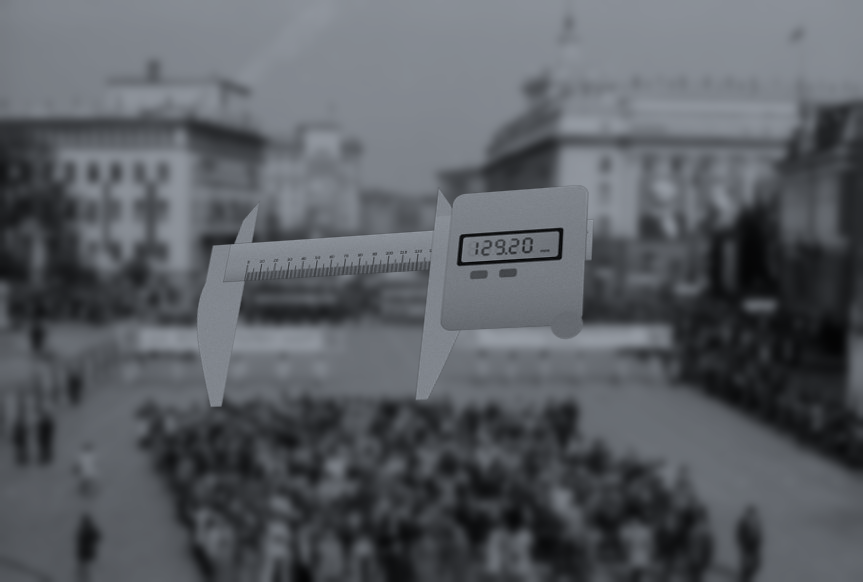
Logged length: 129.20,mm
